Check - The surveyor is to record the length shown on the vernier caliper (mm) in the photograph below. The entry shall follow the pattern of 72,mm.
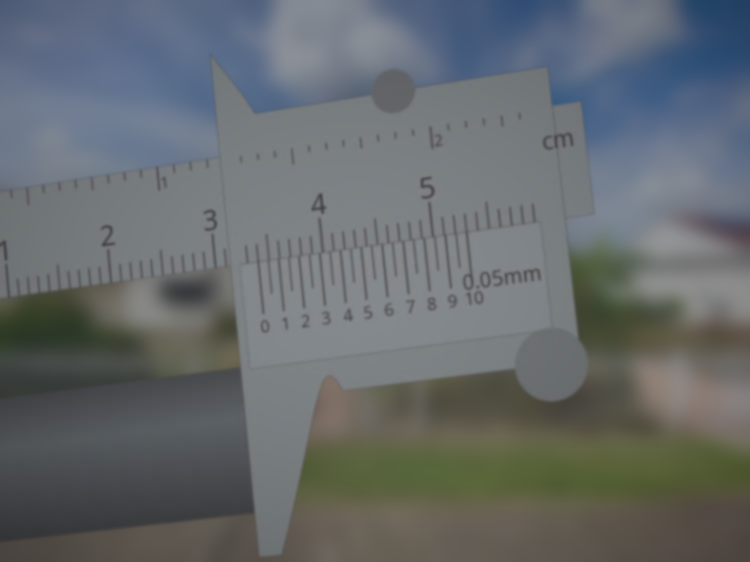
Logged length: 34.0,mm
